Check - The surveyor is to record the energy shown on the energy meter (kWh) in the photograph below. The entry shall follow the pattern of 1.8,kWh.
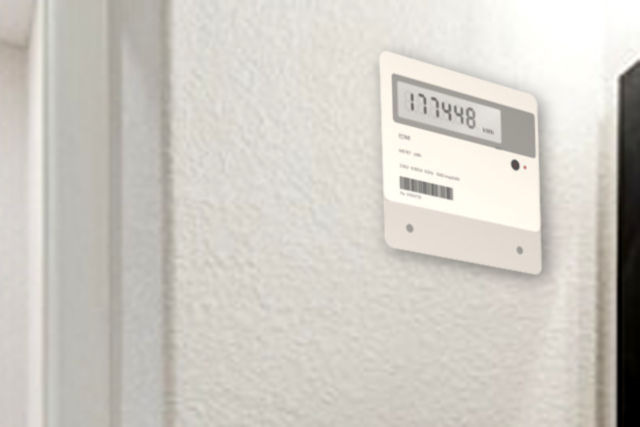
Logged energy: 177448,kWh
